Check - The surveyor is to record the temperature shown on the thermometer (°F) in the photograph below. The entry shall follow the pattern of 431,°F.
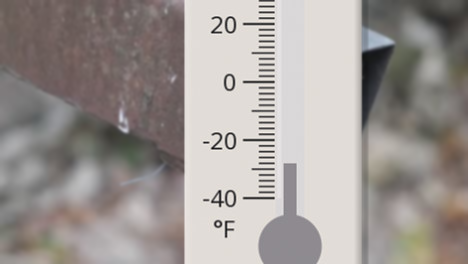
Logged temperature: -28,°F
